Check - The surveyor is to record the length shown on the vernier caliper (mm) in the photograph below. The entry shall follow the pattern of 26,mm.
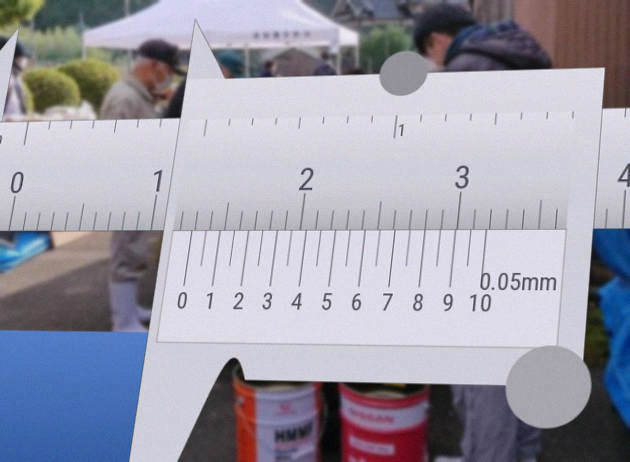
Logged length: 12.8,mm
